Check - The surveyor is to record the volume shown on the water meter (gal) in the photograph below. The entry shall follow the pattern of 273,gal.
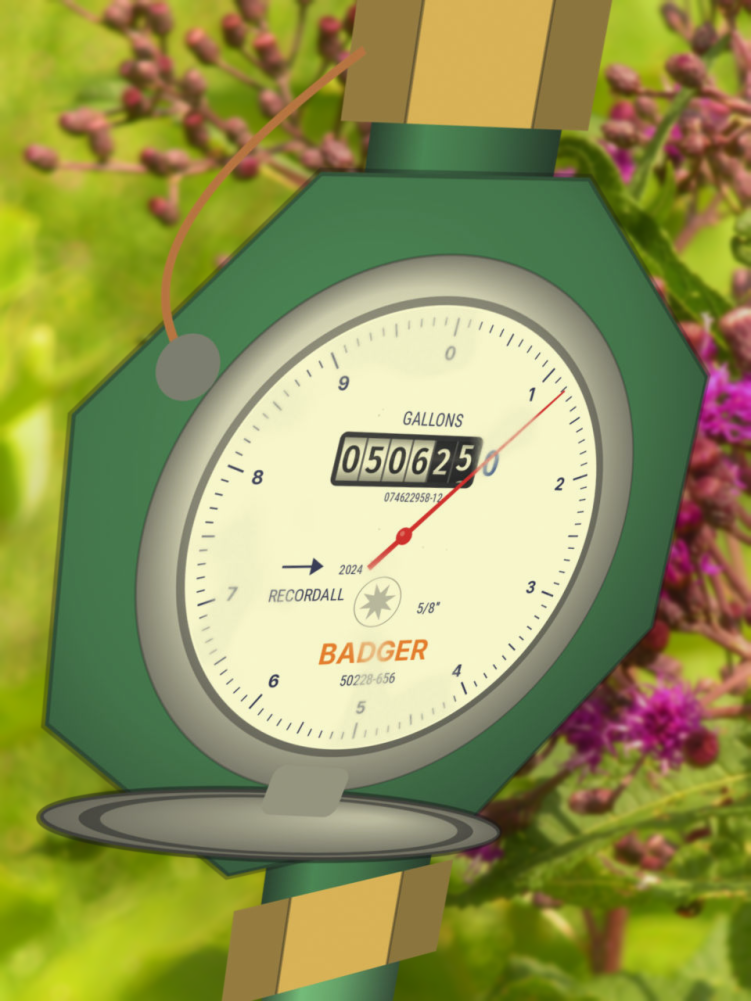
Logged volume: 506251.2,gal
